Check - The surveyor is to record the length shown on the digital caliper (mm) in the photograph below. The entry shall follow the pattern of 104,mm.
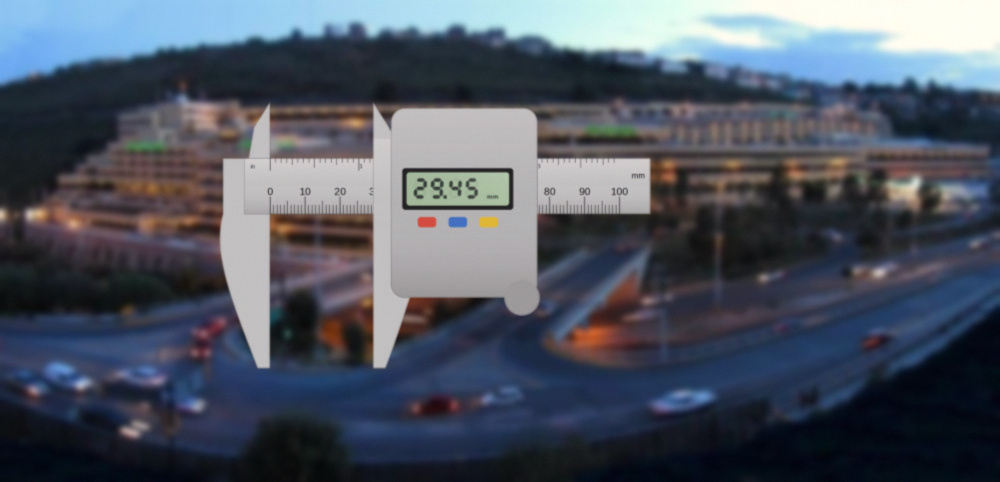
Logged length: 29.45,mm
